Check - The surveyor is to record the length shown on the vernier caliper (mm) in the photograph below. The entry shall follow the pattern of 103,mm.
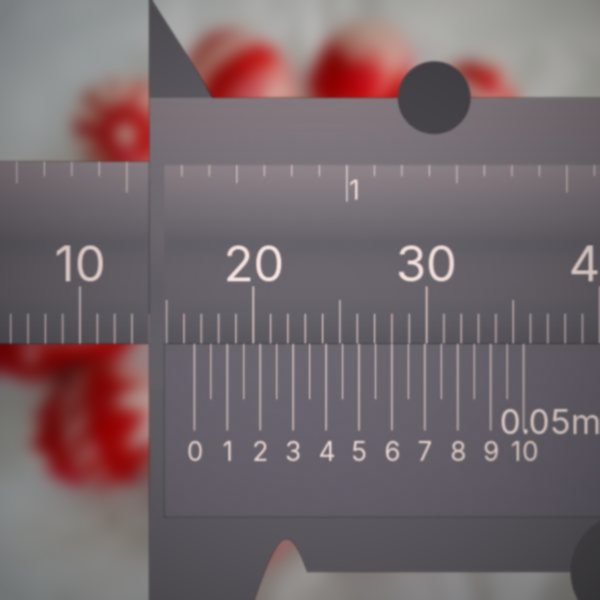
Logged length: 16.6,mm
